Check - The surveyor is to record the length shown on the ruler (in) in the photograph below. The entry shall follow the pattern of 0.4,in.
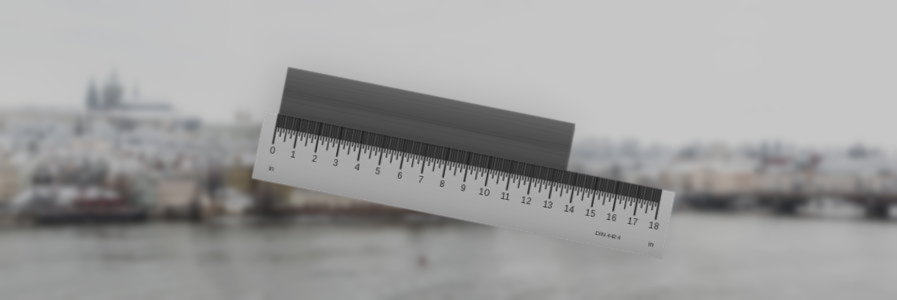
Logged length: 13.5,in
